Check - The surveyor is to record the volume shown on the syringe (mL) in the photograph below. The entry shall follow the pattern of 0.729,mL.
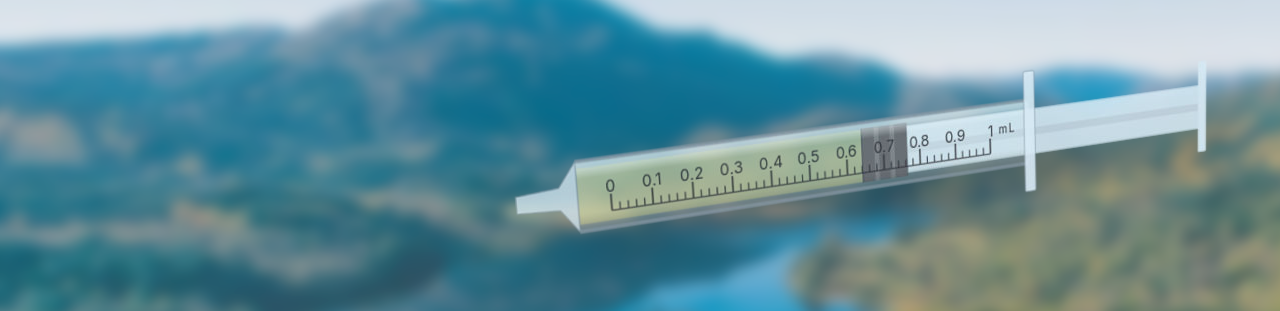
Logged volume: 0.64,mL
